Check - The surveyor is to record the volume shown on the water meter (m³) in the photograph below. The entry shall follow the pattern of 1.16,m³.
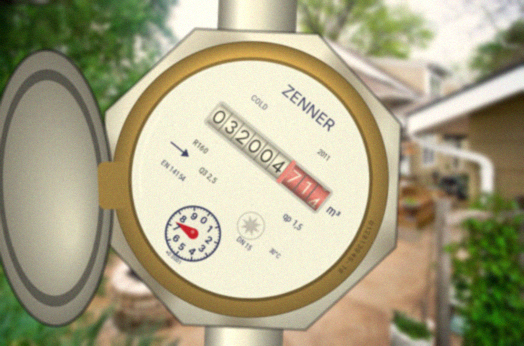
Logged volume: 32004.7137,m³
